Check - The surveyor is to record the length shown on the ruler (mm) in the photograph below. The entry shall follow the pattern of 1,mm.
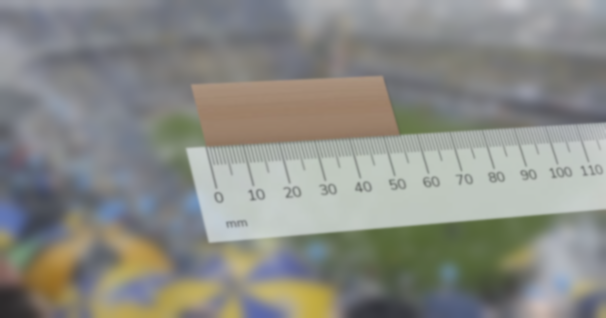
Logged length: 55,mm
